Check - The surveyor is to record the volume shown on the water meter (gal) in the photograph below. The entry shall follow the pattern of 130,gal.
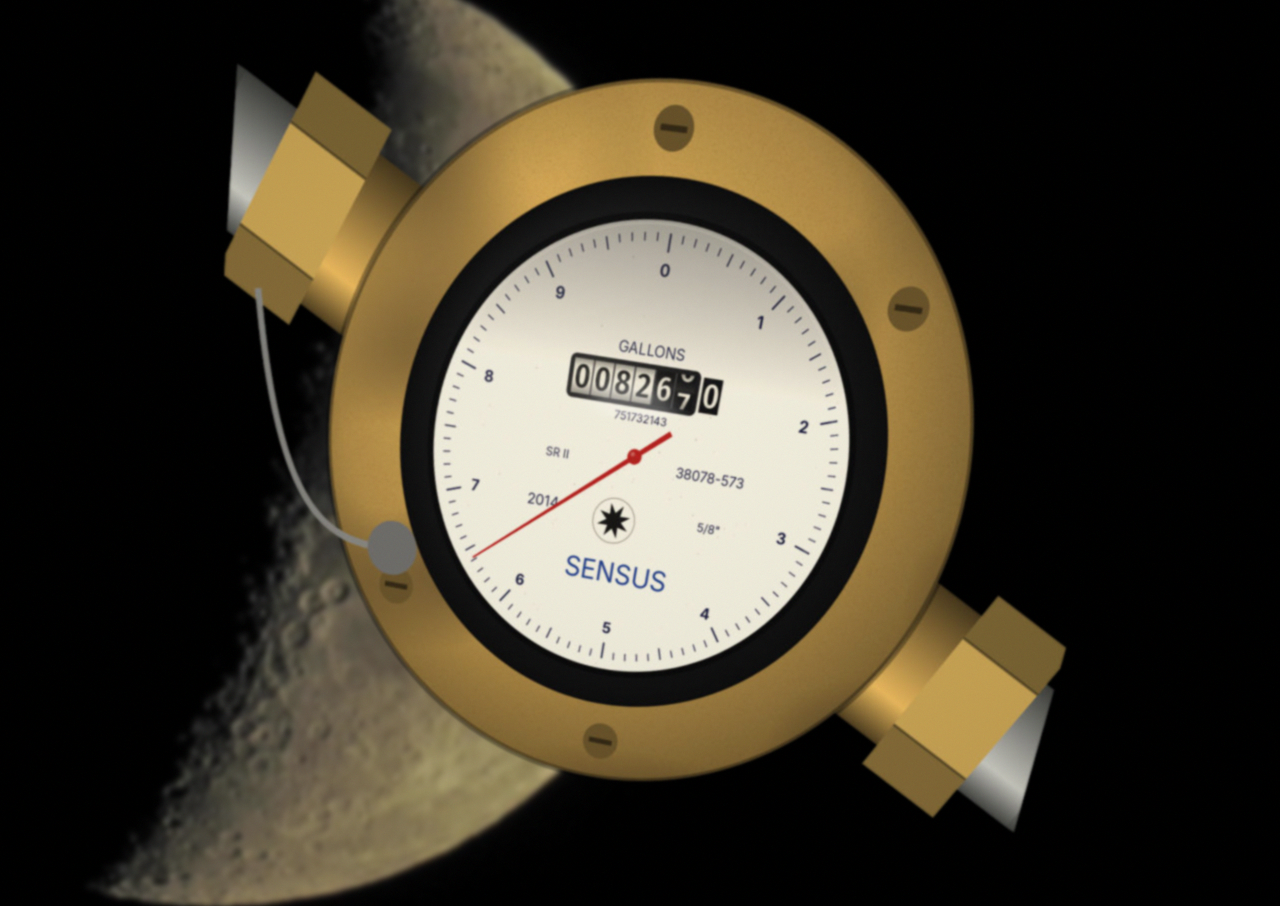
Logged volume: 82666.4,gal
